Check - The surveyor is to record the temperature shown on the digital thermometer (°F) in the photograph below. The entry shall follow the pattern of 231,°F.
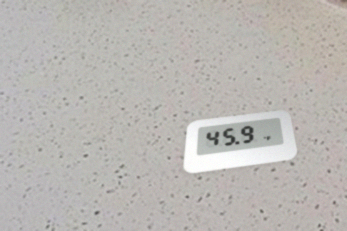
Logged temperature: 45.9,°F
